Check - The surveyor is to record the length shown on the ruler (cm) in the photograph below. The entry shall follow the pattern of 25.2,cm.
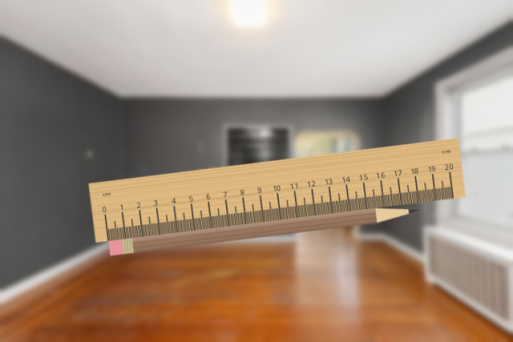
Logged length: 18,cm
